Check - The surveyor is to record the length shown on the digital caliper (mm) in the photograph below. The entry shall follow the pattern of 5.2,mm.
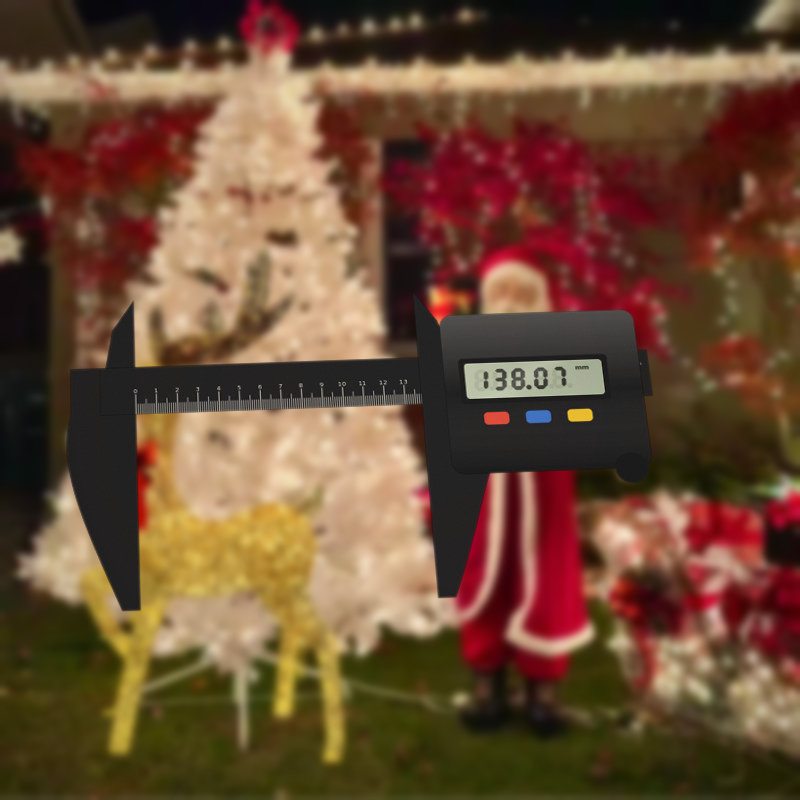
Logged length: 138.07,mm
